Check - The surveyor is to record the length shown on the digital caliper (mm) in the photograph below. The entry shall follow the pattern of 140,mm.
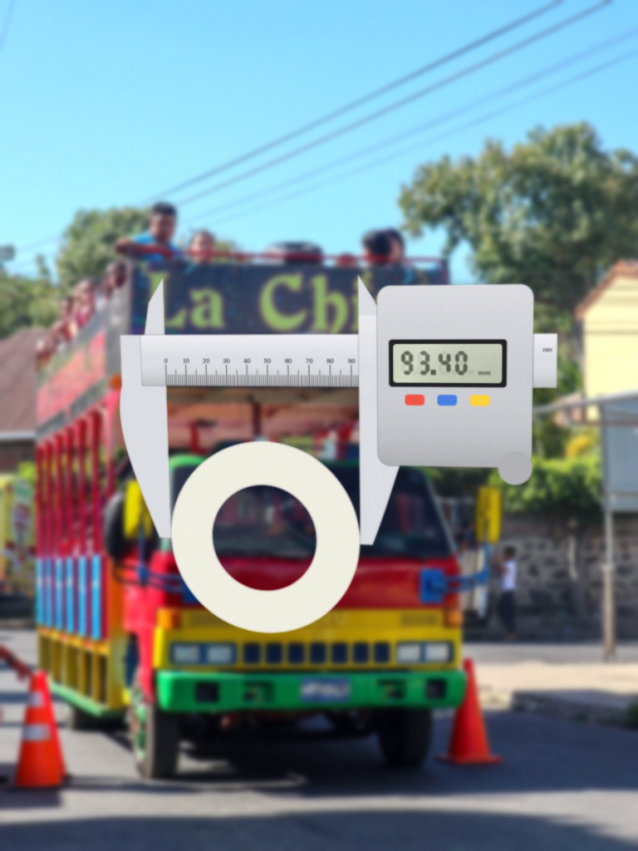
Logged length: 93.40,mm
